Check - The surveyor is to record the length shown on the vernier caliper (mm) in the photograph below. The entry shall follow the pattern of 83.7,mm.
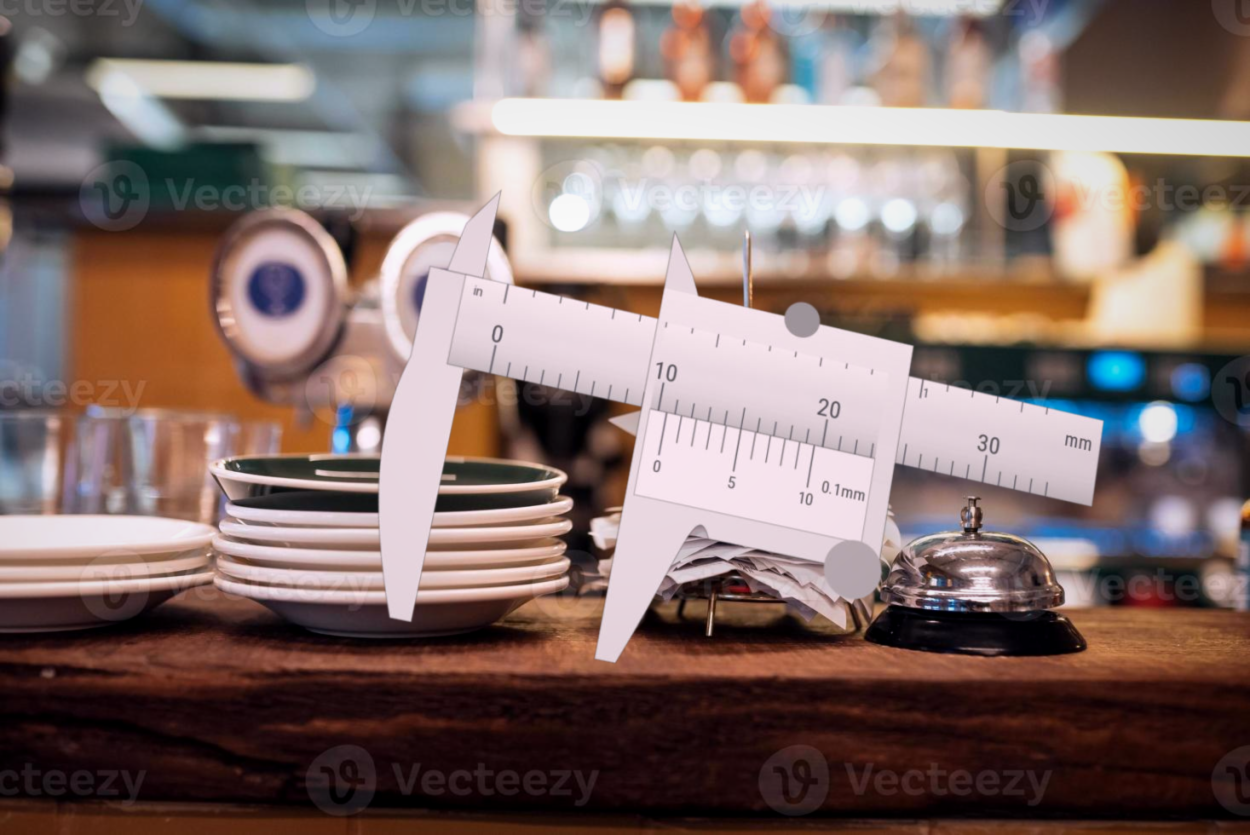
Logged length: 10.5,mm
